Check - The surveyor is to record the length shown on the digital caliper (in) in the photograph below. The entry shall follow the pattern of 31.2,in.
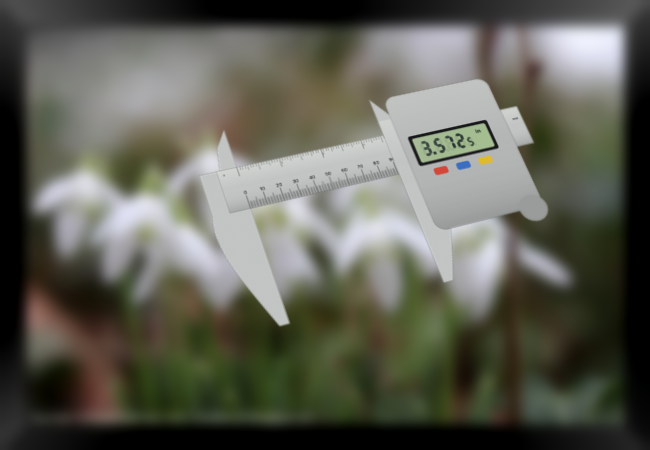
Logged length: 3.5725,in
